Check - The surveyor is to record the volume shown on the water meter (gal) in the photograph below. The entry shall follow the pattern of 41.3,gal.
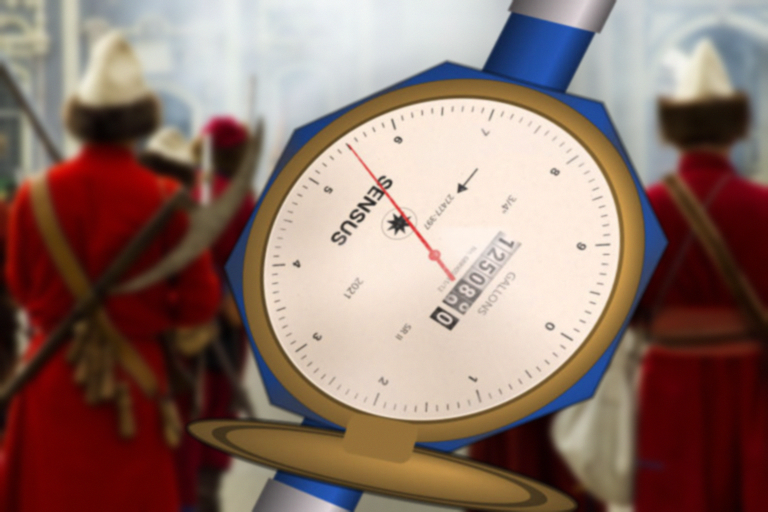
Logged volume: 1250885.5,gal
